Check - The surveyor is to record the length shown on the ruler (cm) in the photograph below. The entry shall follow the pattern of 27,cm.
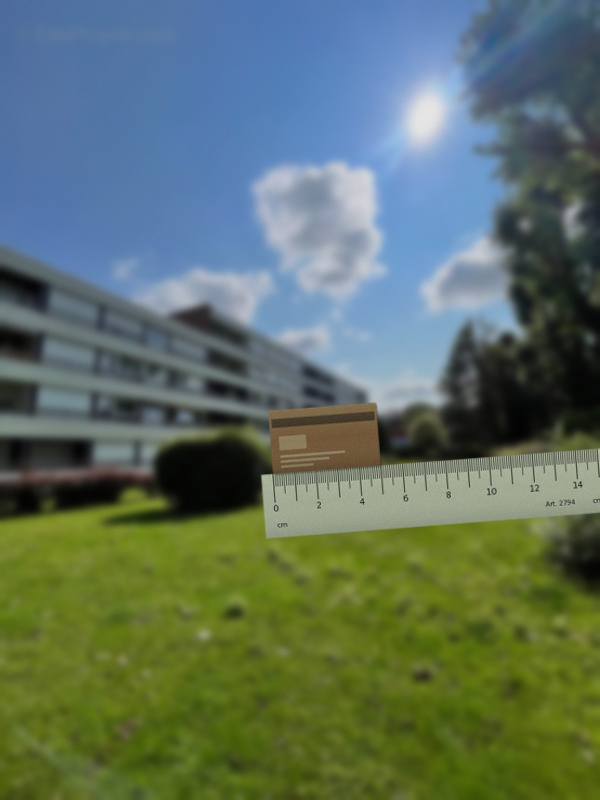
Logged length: 5,cm
